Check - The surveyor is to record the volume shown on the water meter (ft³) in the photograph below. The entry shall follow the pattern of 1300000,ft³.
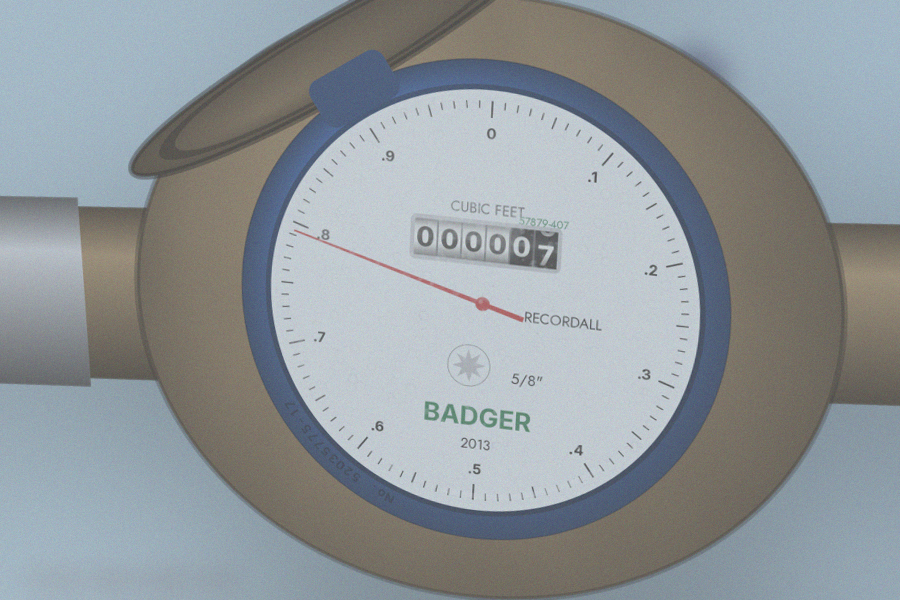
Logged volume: 6.79,ft³
